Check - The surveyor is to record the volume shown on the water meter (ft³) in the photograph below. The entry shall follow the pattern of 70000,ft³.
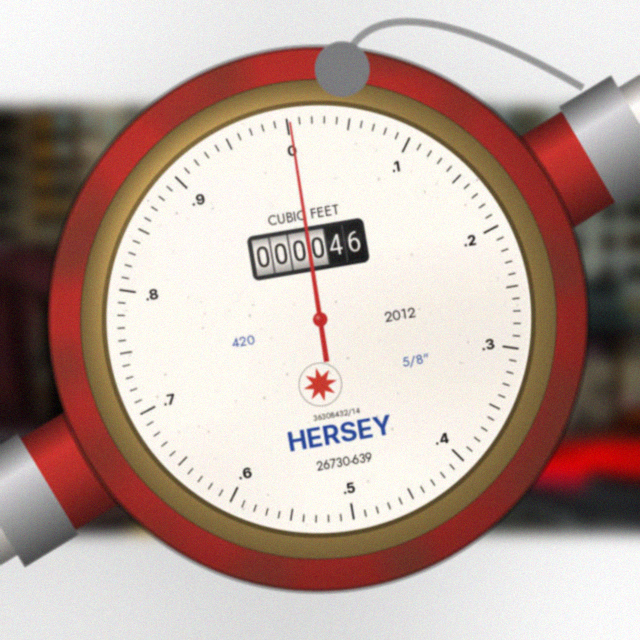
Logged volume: 46.00,ft³
